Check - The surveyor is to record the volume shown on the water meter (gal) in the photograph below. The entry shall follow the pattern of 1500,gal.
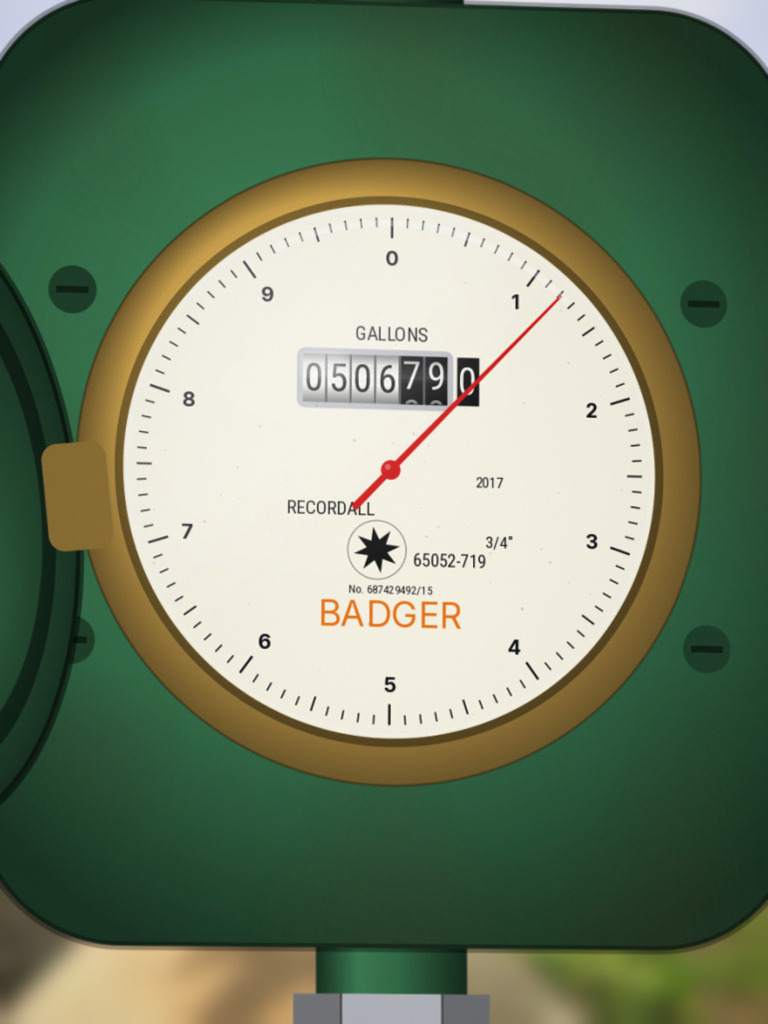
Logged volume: 506791.2,gal
